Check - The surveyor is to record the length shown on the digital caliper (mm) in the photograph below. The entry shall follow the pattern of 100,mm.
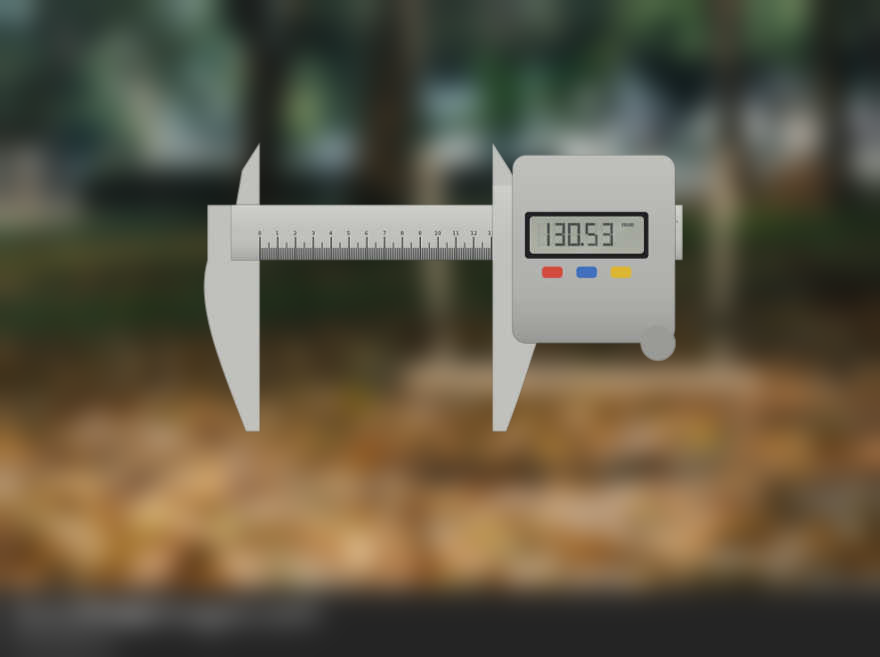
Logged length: 130.53,mm
